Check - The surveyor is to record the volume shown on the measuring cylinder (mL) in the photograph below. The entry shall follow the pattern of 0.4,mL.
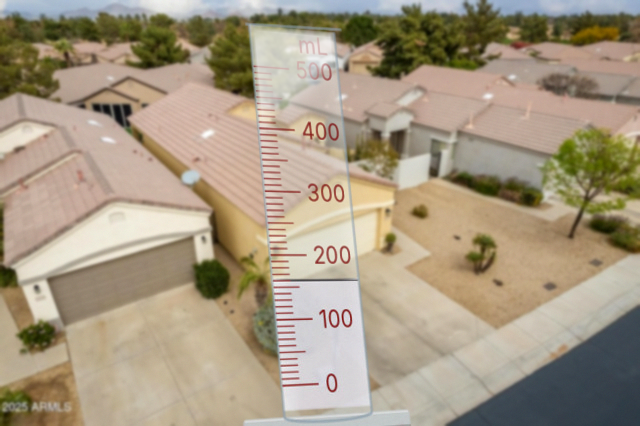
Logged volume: 160,mL
